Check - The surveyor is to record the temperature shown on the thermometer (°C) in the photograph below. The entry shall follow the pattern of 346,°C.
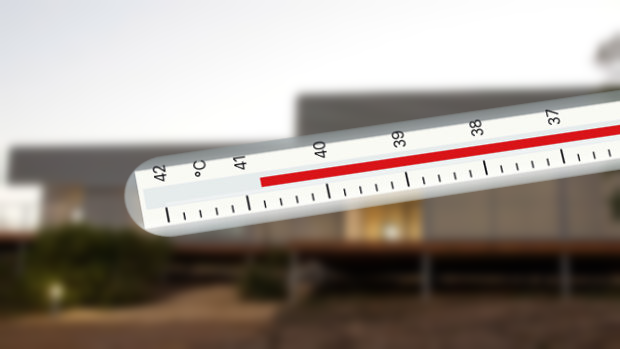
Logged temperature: 40.8,°C
